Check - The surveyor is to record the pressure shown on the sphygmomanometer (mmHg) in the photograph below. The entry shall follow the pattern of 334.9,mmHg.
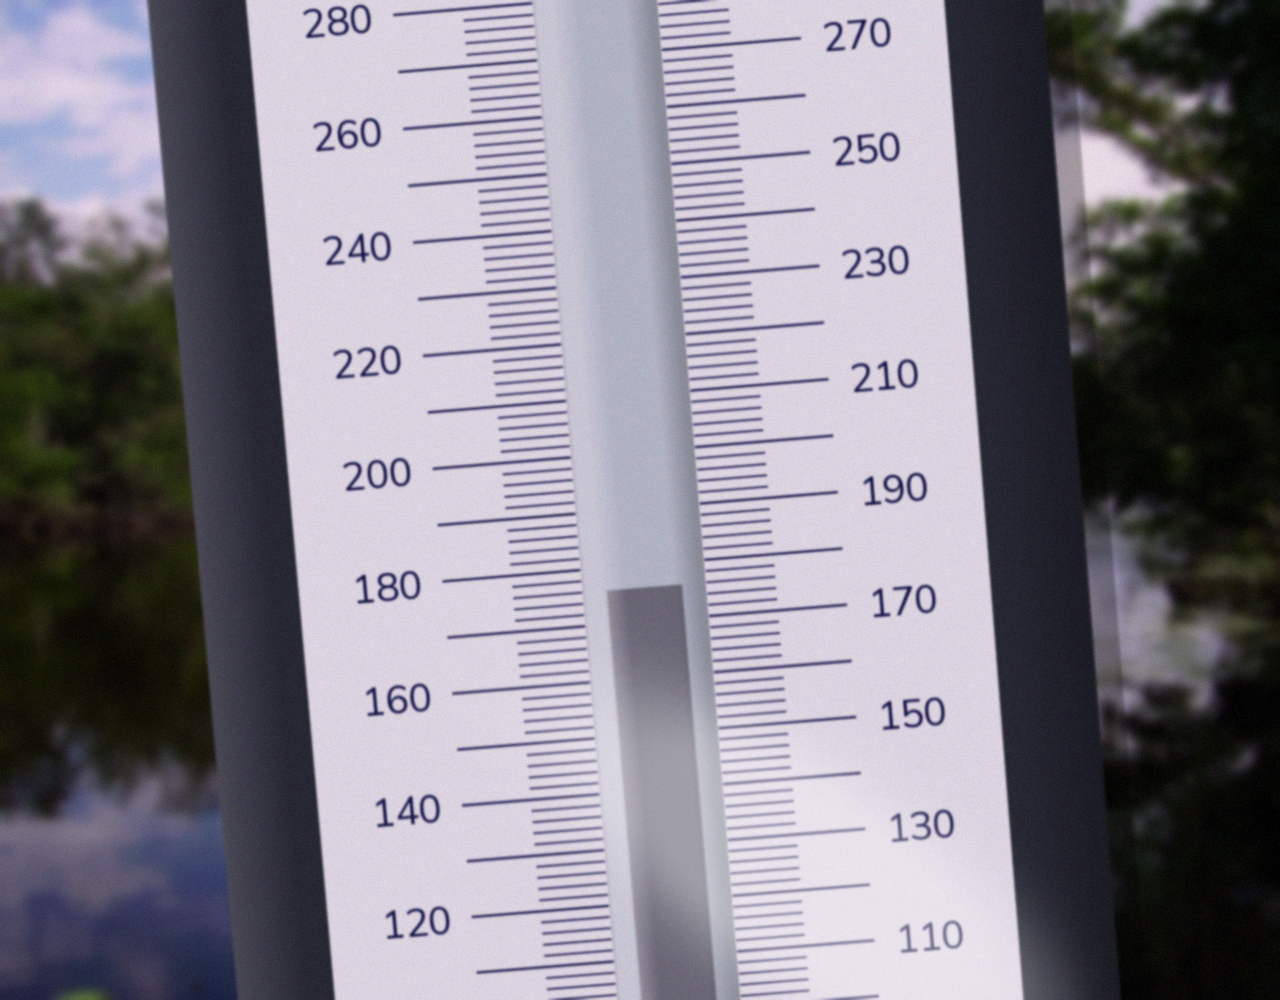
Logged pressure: 176,mmHg
